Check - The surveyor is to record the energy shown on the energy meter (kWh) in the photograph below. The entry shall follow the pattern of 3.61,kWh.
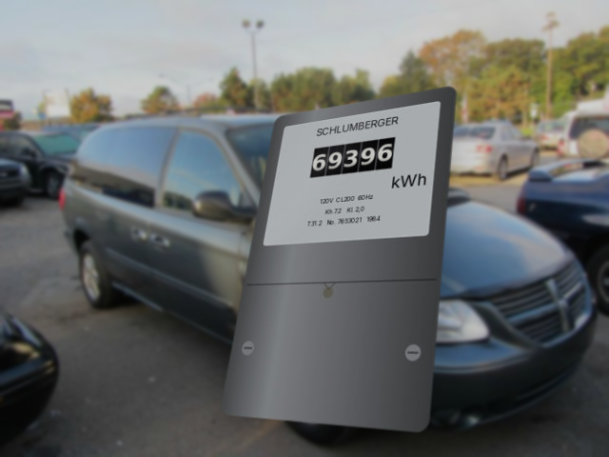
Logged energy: 69396,kWh
